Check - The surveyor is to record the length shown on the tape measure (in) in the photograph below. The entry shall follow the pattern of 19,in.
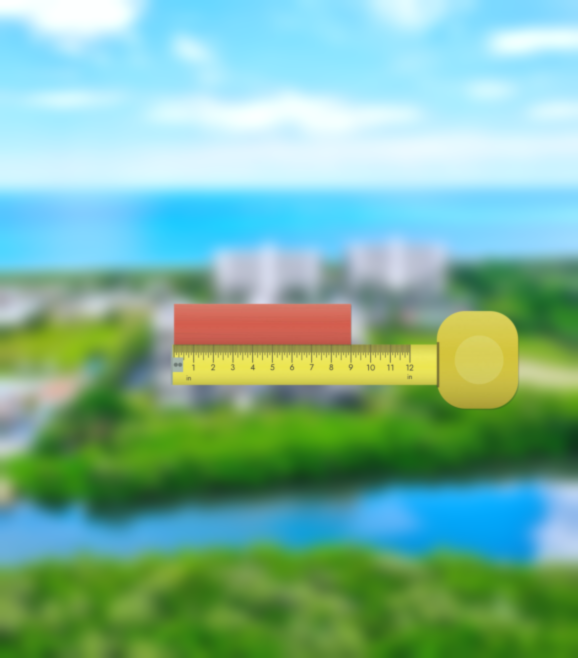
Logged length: 9,in
